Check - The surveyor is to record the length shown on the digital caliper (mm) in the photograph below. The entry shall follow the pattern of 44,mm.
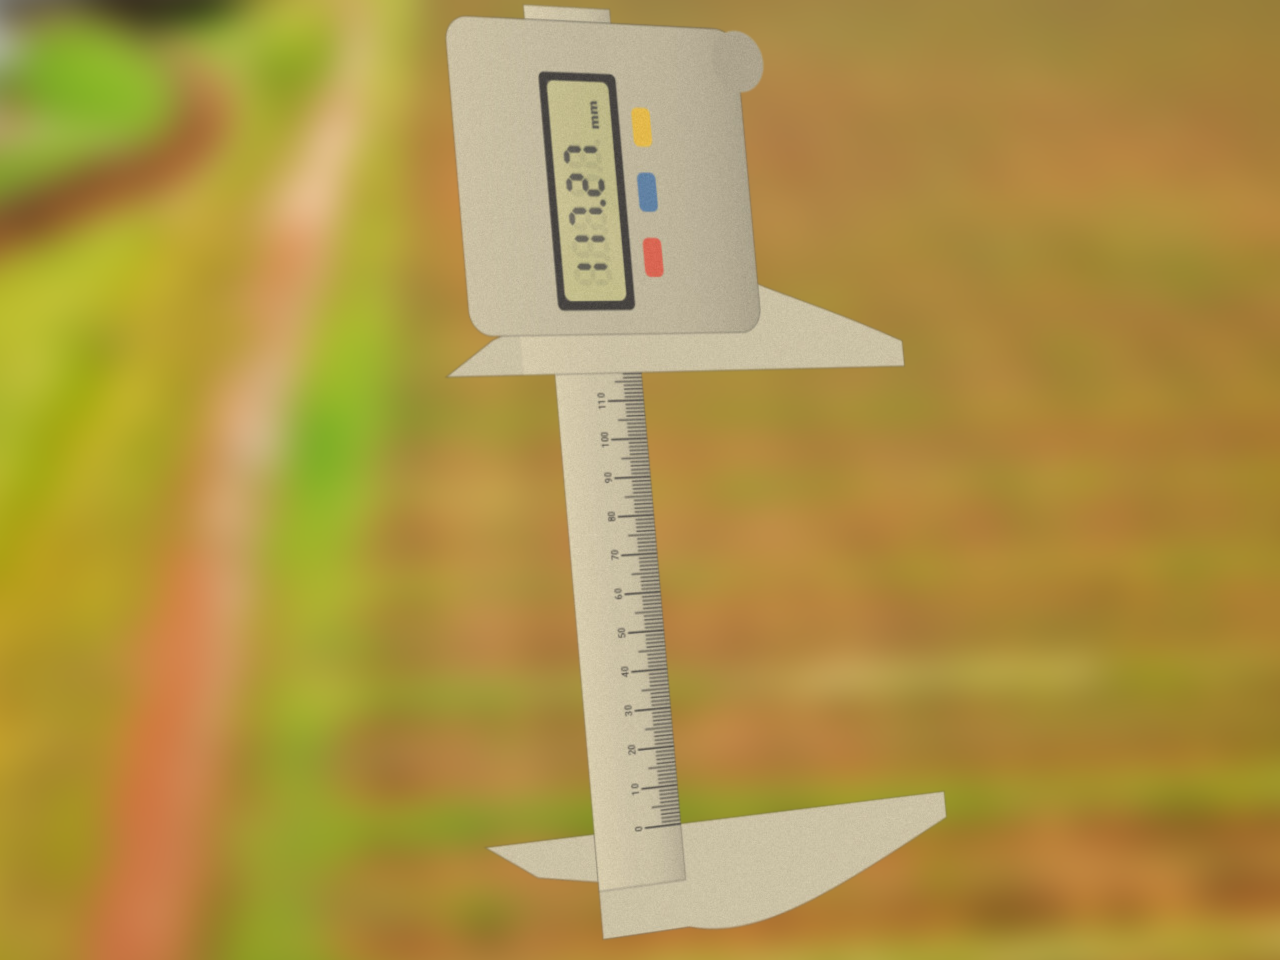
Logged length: 117.27,mm
